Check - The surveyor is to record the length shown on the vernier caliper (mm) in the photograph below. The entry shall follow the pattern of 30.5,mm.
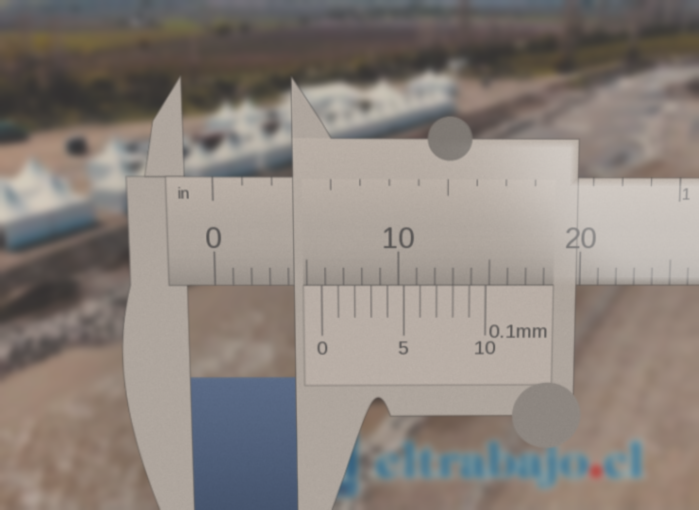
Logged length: 5.8,mm
